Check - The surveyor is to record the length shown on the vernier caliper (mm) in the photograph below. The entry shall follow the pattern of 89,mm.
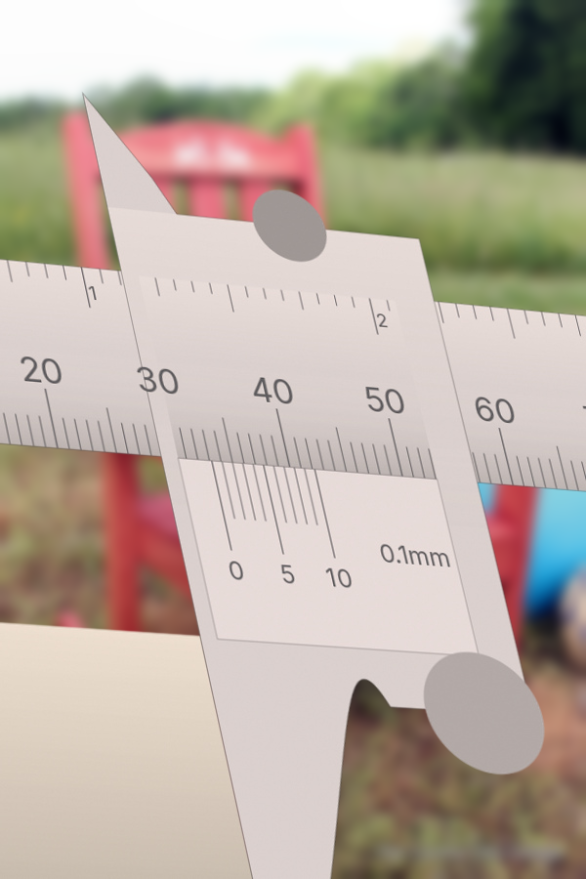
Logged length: 33.2,mm
